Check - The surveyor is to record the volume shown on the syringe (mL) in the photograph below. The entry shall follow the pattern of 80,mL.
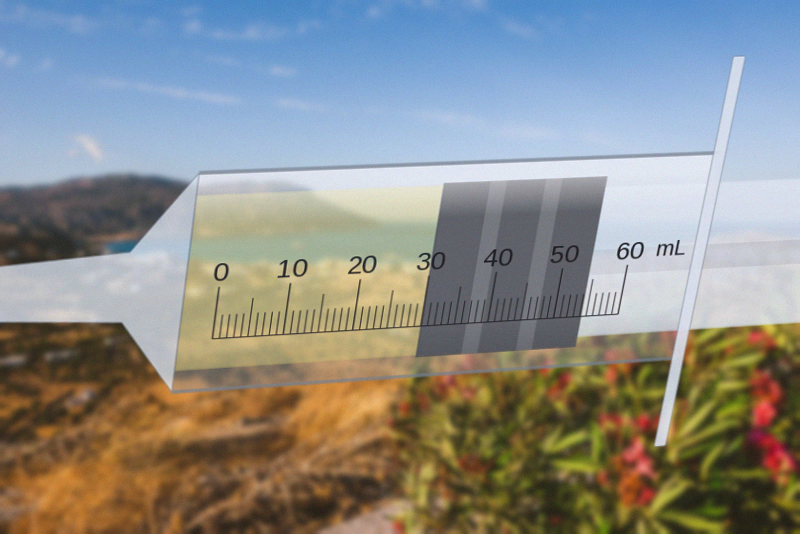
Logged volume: 30,mL
